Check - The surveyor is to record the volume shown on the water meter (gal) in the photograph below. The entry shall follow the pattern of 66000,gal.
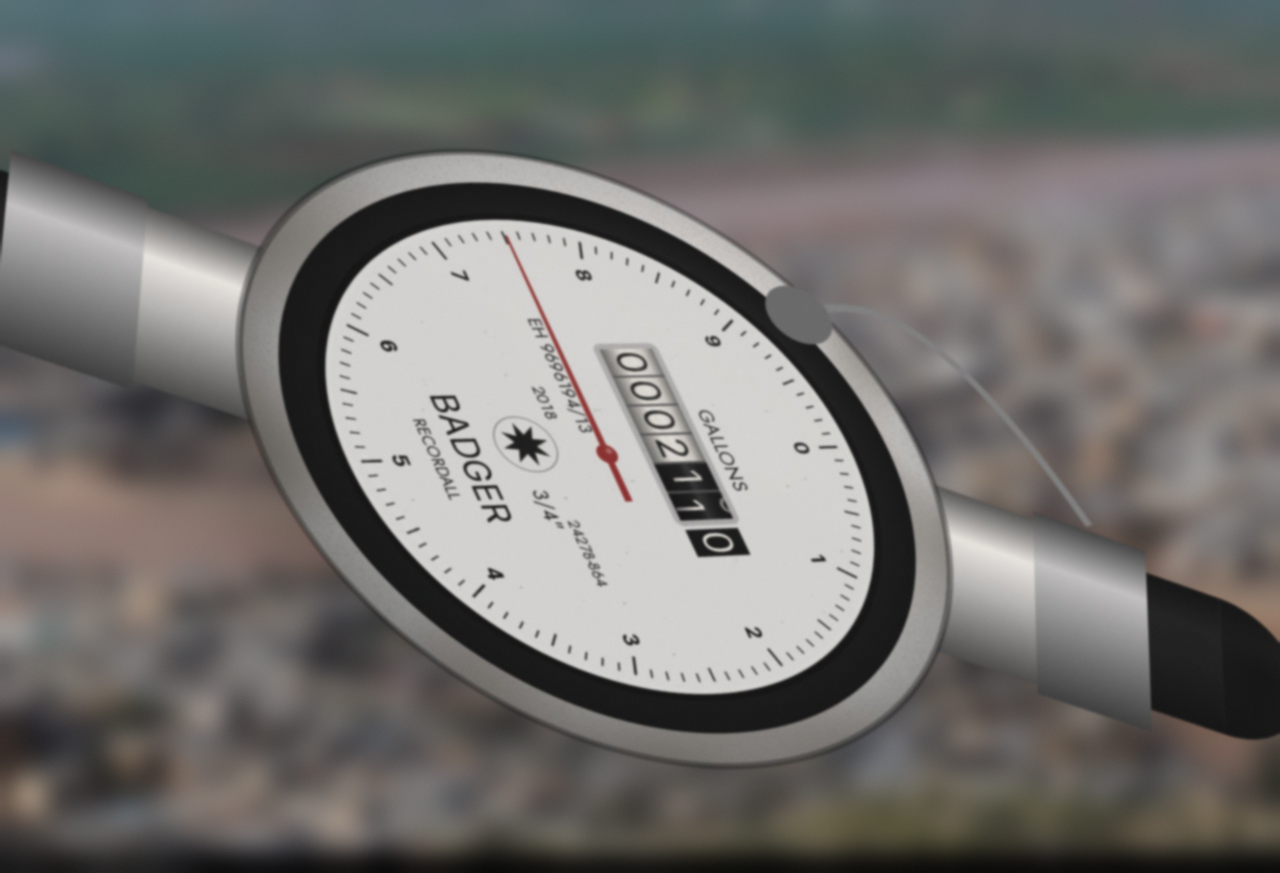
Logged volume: 2107.5,gal
